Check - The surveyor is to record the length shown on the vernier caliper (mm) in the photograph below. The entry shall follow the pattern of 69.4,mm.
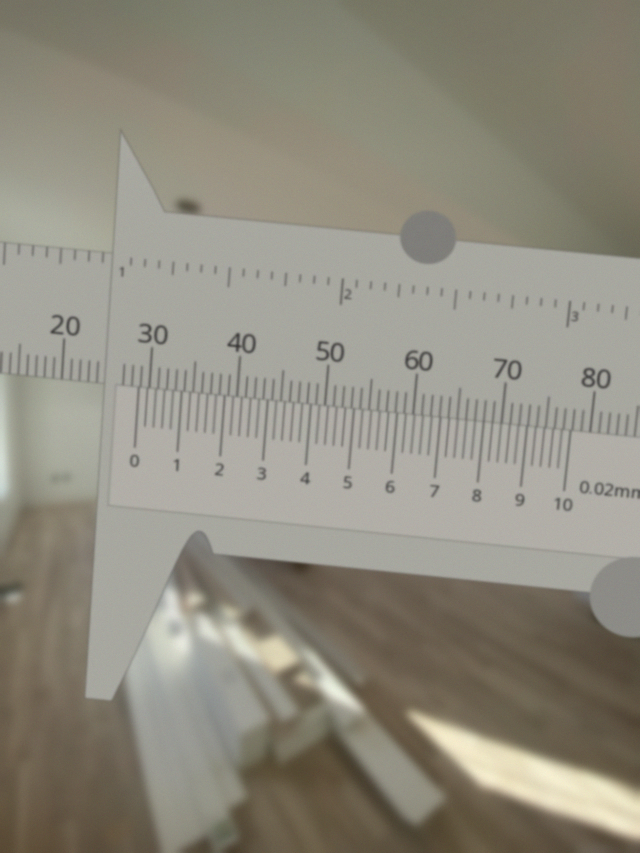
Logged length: 28.8,mm
